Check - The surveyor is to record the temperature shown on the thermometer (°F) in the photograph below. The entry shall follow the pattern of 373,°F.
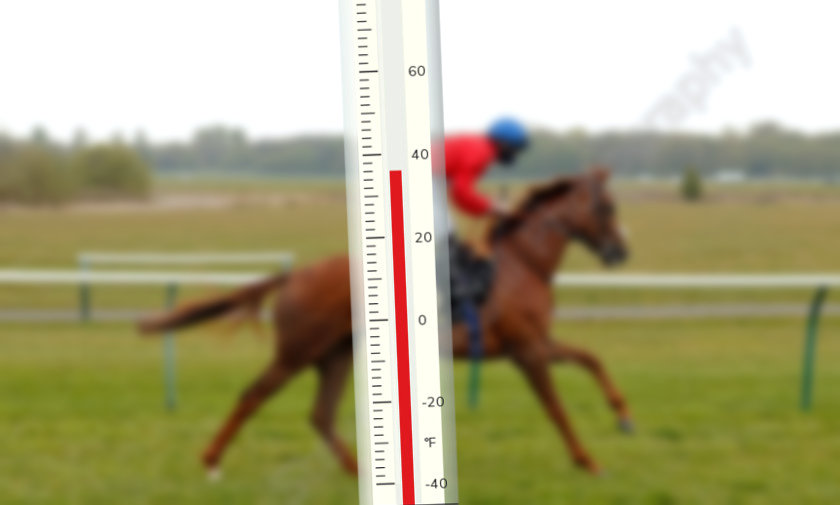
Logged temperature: 36,°F
